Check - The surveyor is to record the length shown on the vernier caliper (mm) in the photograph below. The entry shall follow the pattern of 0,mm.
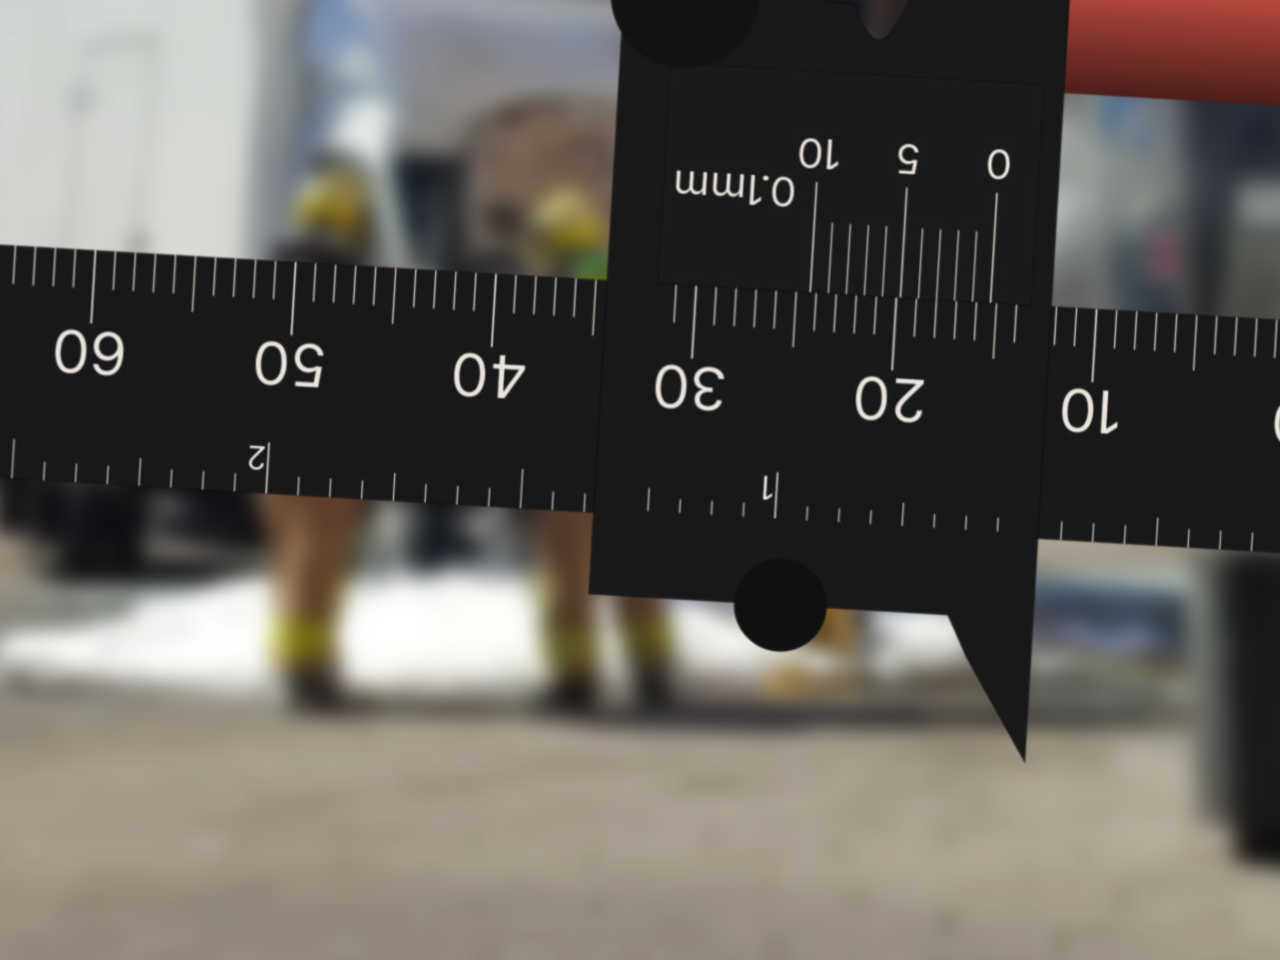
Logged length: 15.3,mm
